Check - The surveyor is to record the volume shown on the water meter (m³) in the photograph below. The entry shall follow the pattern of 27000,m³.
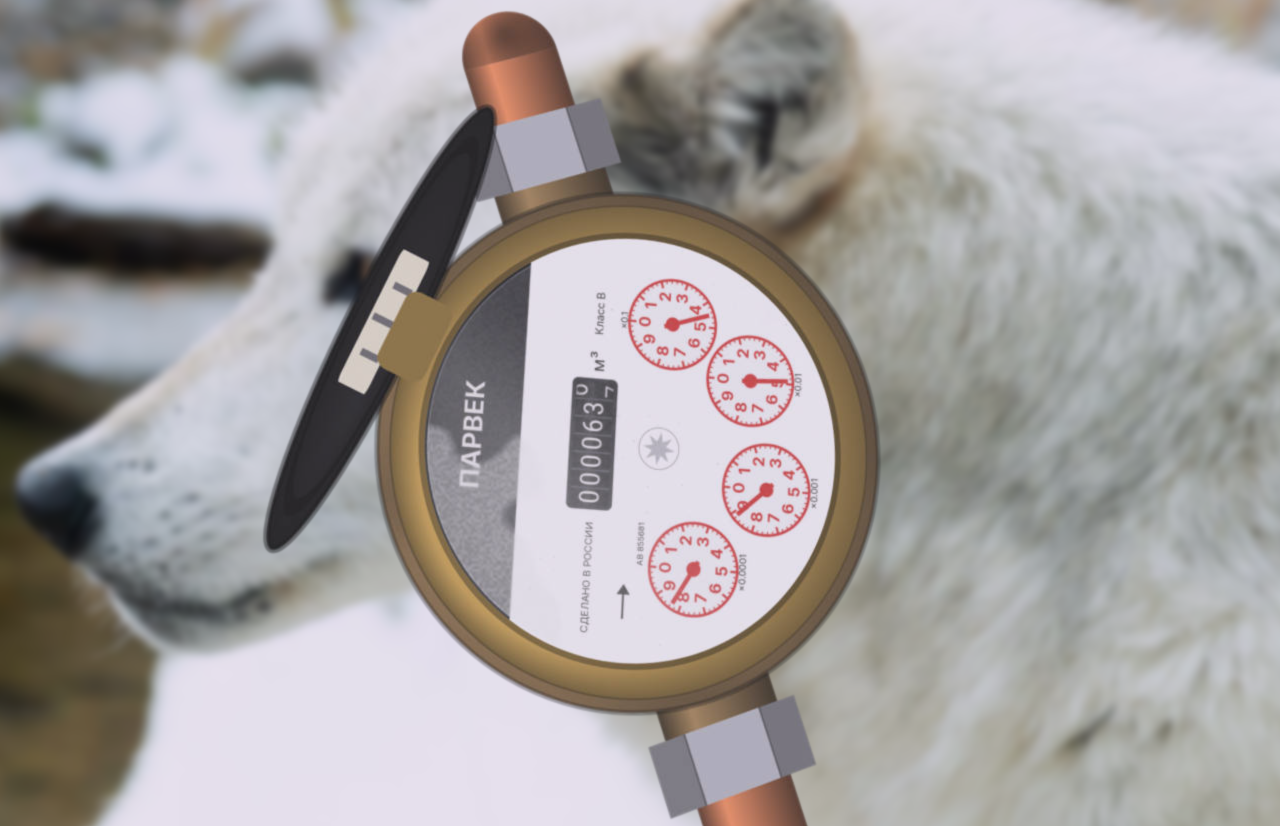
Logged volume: 636.4488,m³
